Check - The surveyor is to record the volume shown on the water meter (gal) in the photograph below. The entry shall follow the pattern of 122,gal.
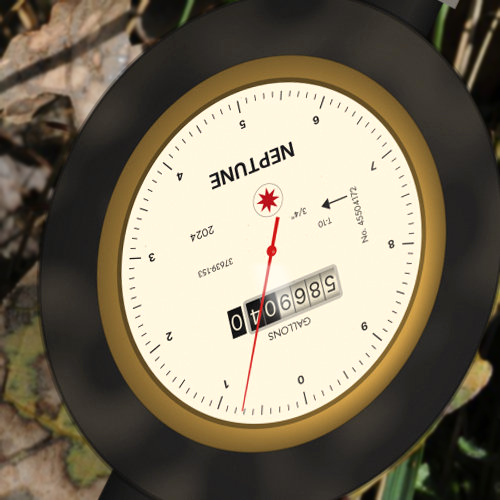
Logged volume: 5869040.7,gal
